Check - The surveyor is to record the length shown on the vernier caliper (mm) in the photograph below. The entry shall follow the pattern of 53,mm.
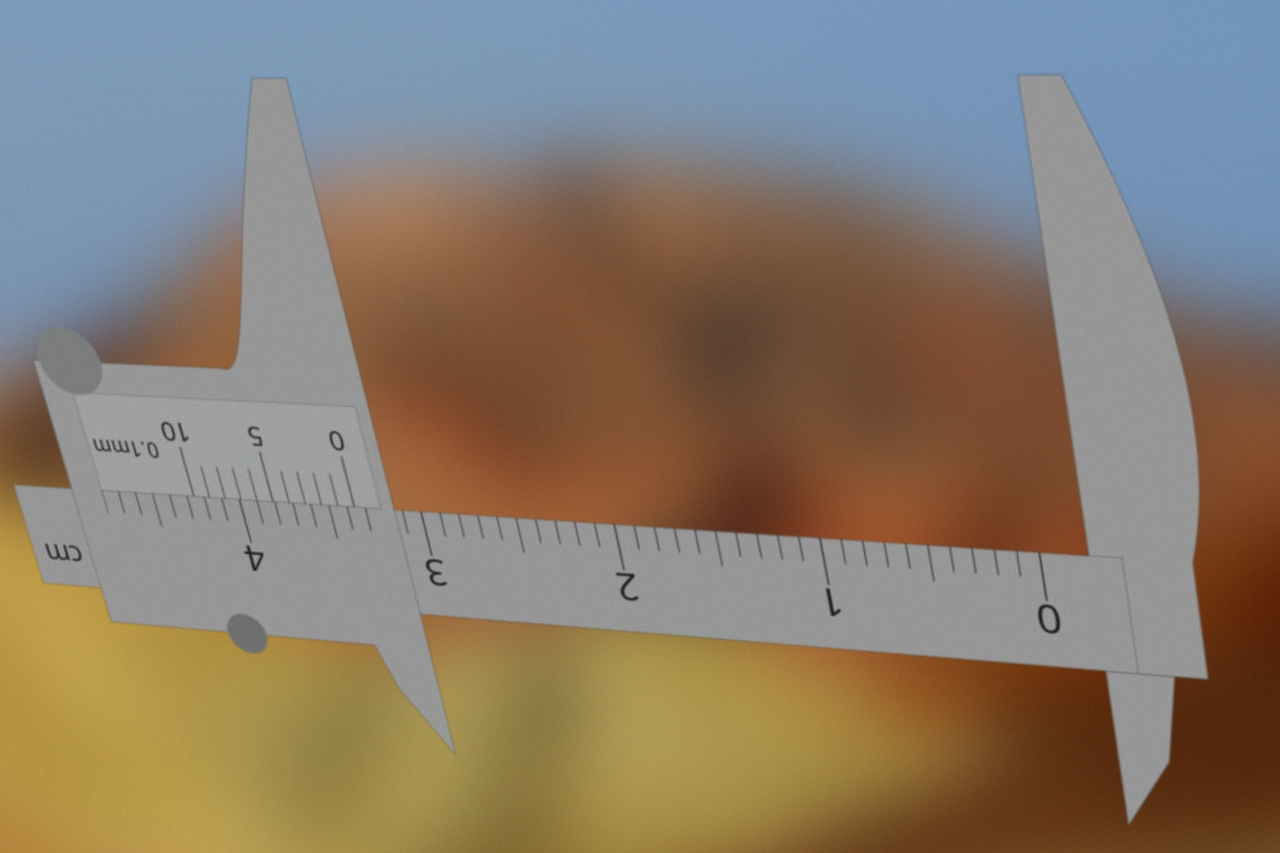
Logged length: 33.6,mm
